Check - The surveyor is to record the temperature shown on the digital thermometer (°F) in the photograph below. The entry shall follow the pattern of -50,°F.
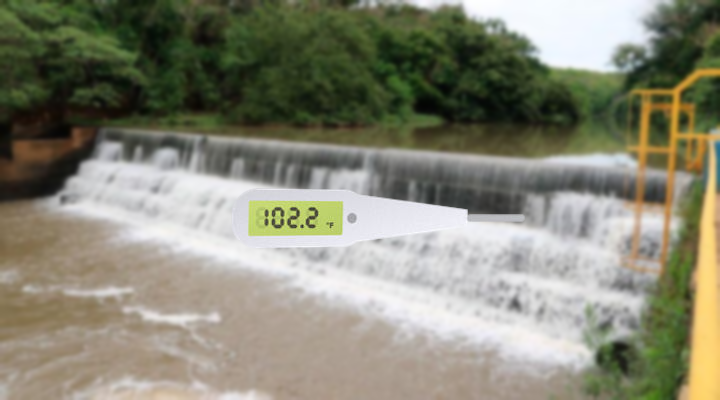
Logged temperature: 102.2,°F
